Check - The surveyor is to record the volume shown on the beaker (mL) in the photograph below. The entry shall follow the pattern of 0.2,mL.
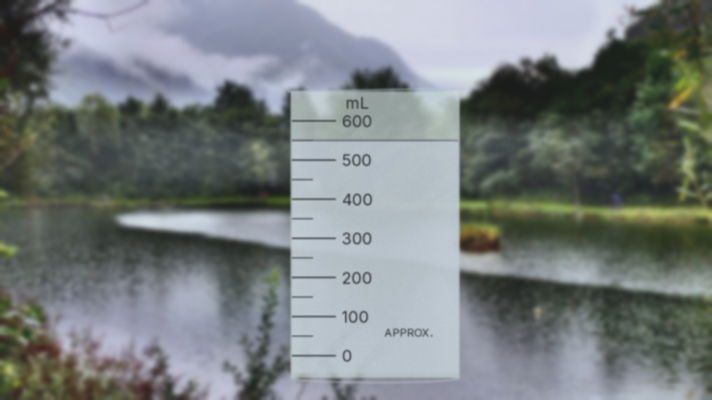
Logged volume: 550,mL
